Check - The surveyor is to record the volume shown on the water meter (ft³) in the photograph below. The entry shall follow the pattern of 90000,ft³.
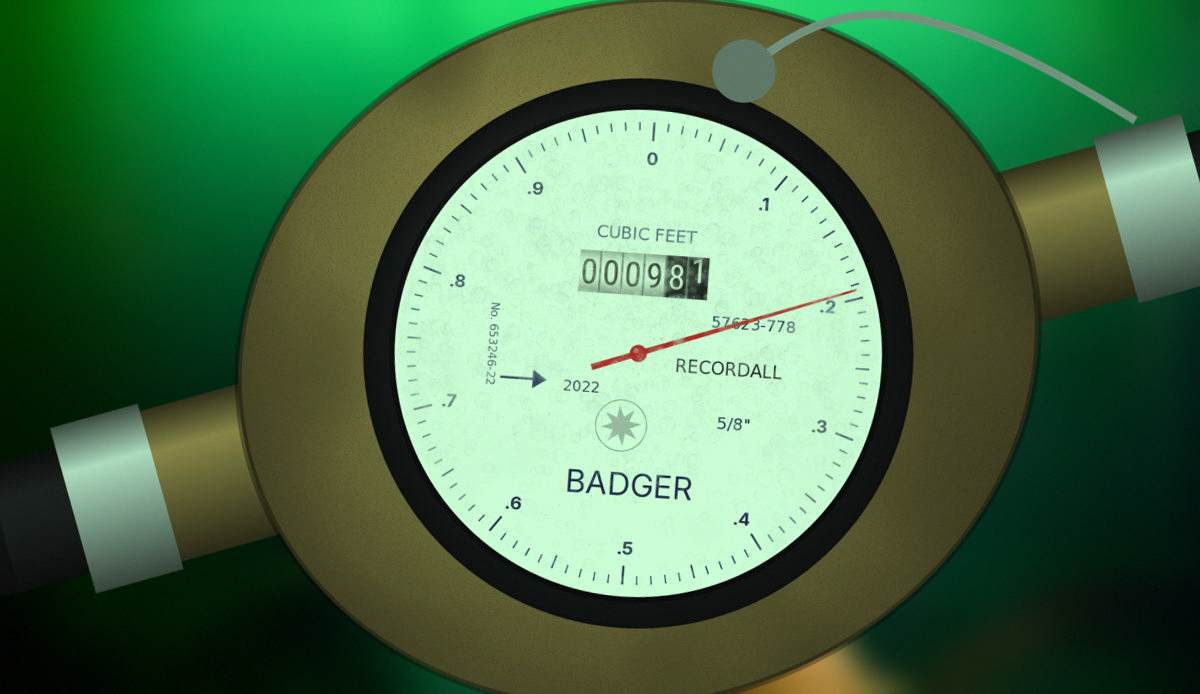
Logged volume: 981.19,ft³
